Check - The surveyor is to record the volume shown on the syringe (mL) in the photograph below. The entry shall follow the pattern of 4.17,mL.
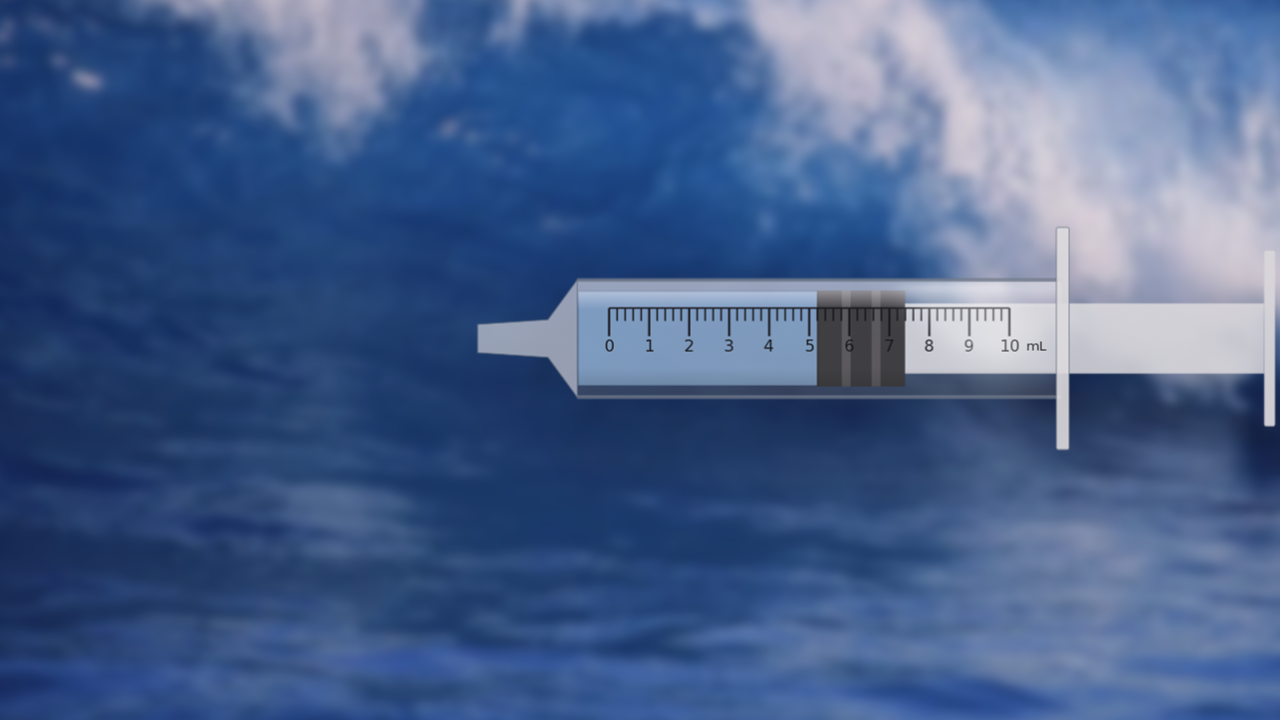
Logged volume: 5.2,mL
